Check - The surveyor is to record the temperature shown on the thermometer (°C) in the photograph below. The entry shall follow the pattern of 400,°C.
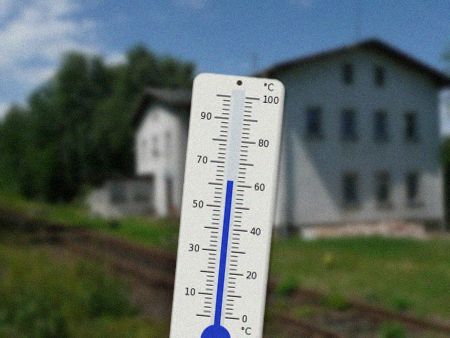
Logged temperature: 62,°C
